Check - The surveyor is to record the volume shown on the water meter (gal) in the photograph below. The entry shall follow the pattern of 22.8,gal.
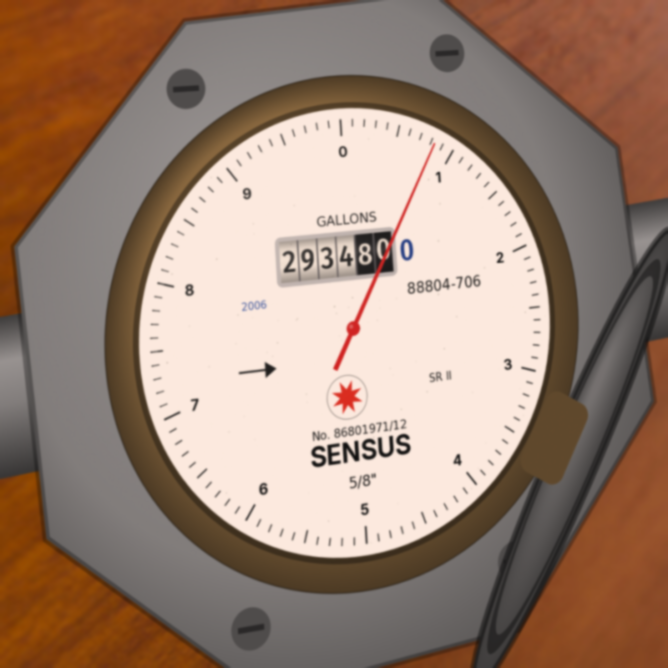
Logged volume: 2934800.8,gal
